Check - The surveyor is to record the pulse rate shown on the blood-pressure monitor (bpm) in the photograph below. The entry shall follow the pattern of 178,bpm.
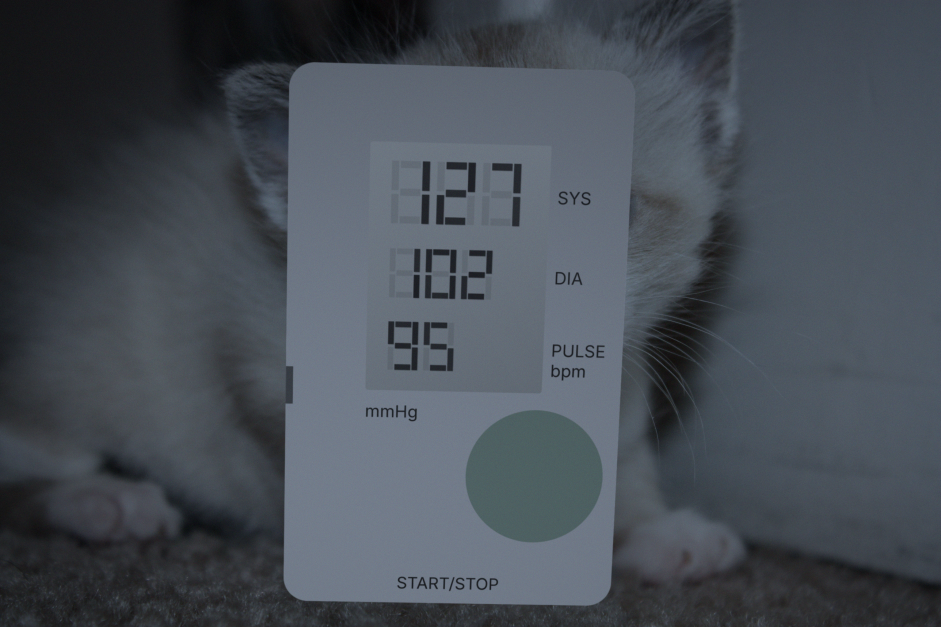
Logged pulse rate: 95,bpm
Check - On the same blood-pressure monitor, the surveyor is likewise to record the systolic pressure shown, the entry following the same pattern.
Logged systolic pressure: 127,mmHg
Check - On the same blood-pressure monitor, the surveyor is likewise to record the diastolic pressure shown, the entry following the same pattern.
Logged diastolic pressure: 102,mmHg
